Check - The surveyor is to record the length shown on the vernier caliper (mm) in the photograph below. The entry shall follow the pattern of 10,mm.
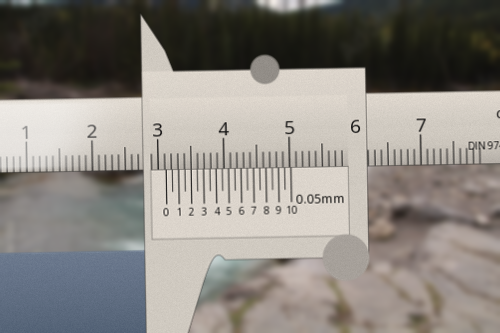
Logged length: 31.2,mm
